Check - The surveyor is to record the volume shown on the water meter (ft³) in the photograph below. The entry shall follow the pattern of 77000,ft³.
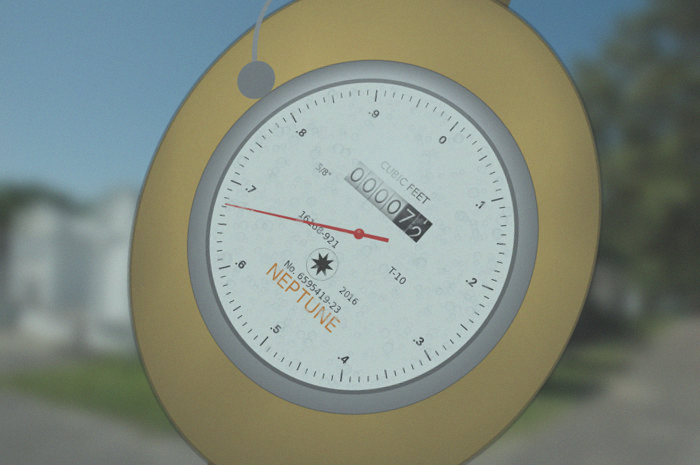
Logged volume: 71.67,ft³
